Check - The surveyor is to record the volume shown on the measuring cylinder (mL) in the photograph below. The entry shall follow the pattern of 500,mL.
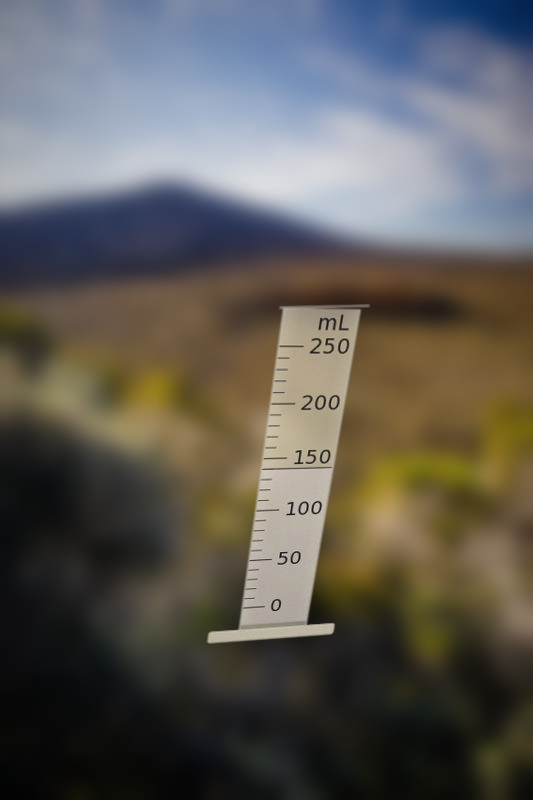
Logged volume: 140,mL
